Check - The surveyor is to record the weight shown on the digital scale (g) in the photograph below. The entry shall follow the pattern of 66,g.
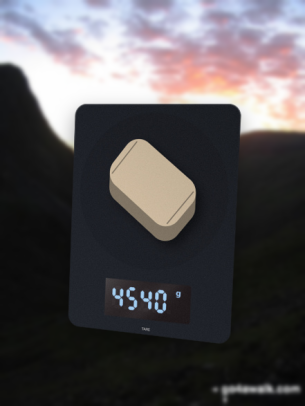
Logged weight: 4540,g
